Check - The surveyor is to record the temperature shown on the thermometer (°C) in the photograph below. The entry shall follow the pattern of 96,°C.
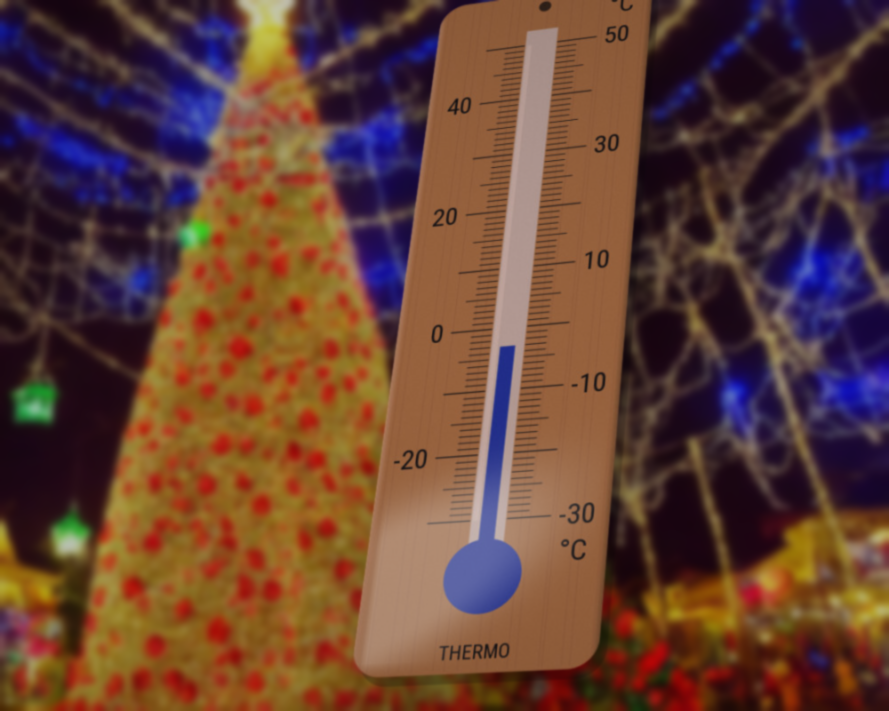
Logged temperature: -3,°C
